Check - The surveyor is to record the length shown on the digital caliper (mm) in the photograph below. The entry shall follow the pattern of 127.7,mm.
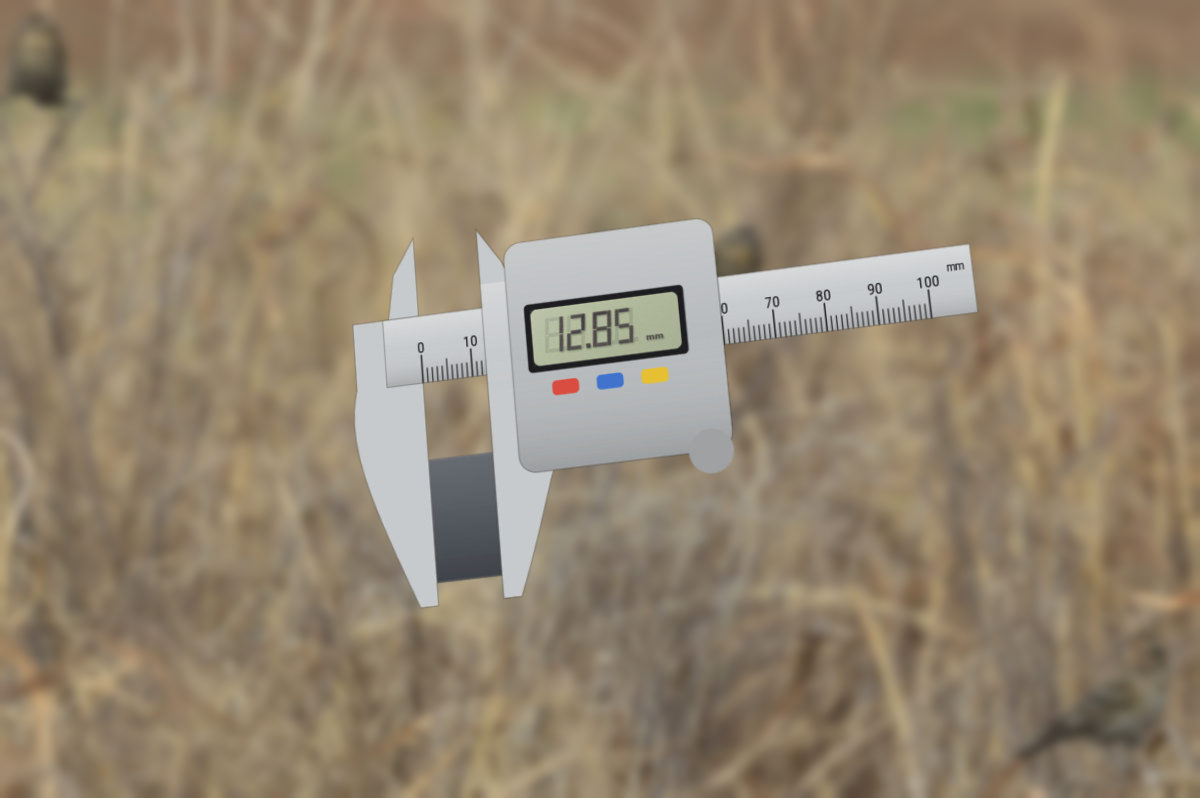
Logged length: 12.85,mm
